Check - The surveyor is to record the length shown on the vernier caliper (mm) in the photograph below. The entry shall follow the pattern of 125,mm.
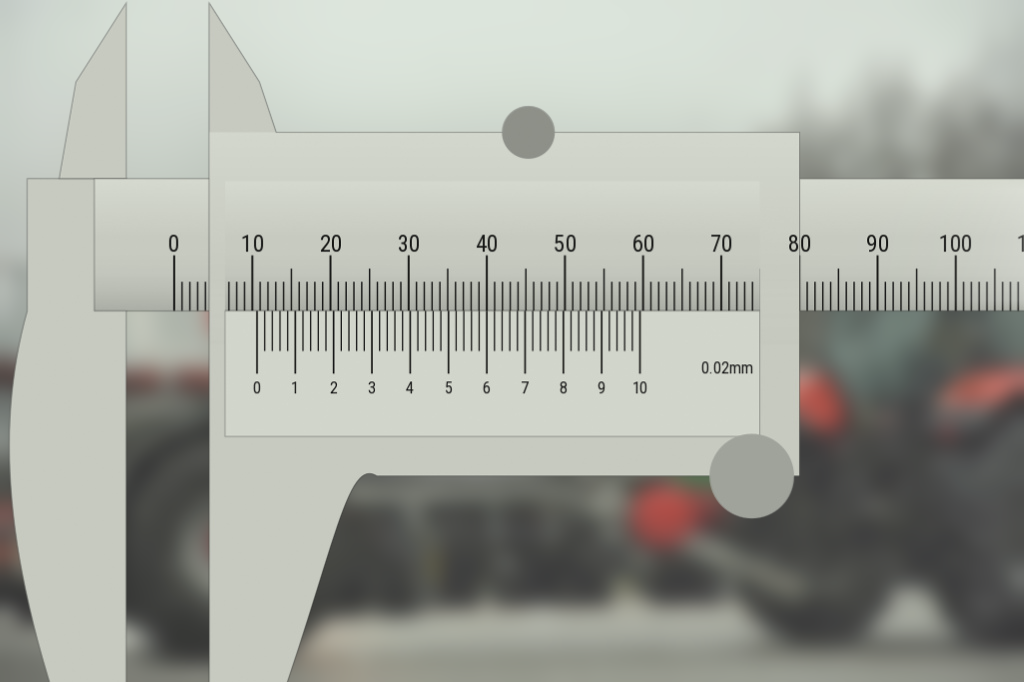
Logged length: 10.6,mm
